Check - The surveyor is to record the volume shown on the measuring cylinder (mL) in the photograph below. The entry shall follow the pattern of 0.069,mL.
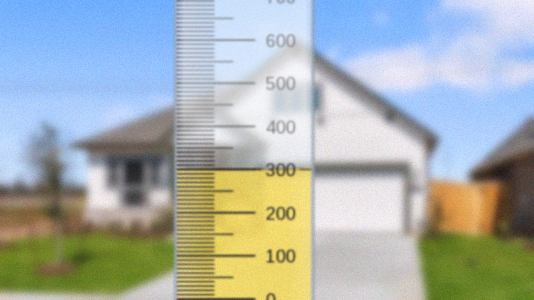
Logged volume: 300,mL
